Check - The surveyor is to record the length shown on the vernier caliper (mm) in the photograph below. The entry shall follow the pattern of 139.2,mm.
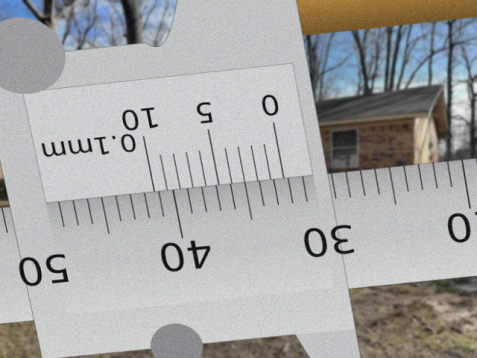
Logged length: 32.3,mm
